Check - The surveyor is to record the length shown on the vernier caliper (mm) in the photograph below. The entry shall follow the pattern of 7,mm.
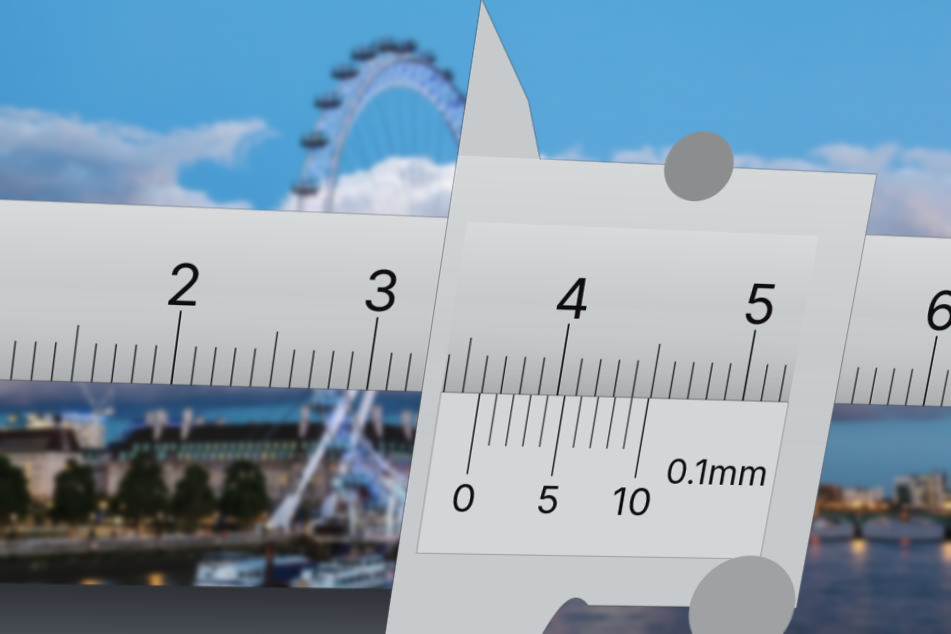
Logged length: 35.9,mm
